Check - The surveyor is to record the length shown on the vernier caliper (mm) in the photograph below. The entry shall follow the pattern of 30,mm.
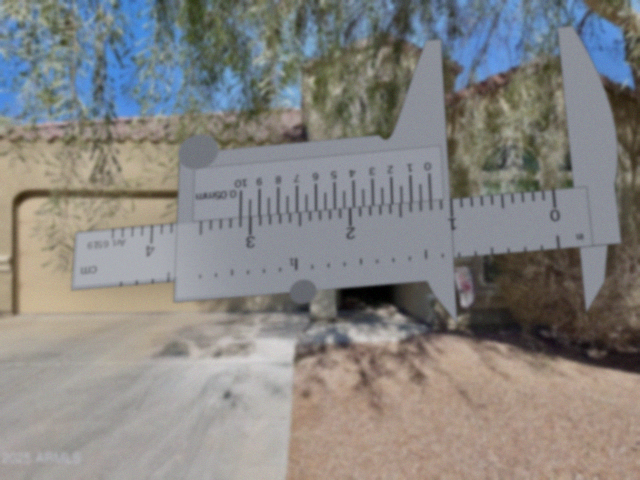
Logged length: 12.0,mm
